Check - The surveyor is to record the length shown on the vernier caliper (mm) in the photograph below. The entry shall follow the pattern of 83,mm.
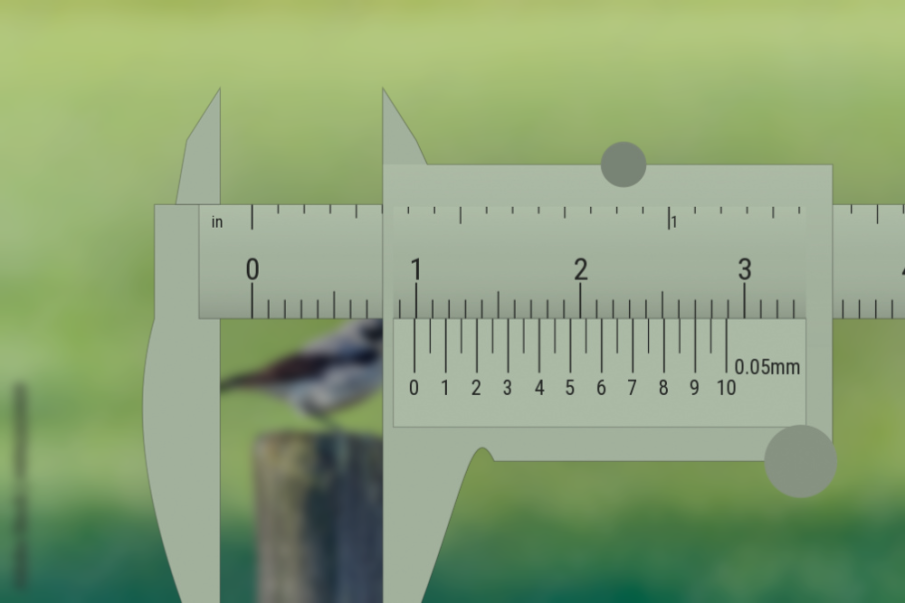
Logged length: 9.9,mm
